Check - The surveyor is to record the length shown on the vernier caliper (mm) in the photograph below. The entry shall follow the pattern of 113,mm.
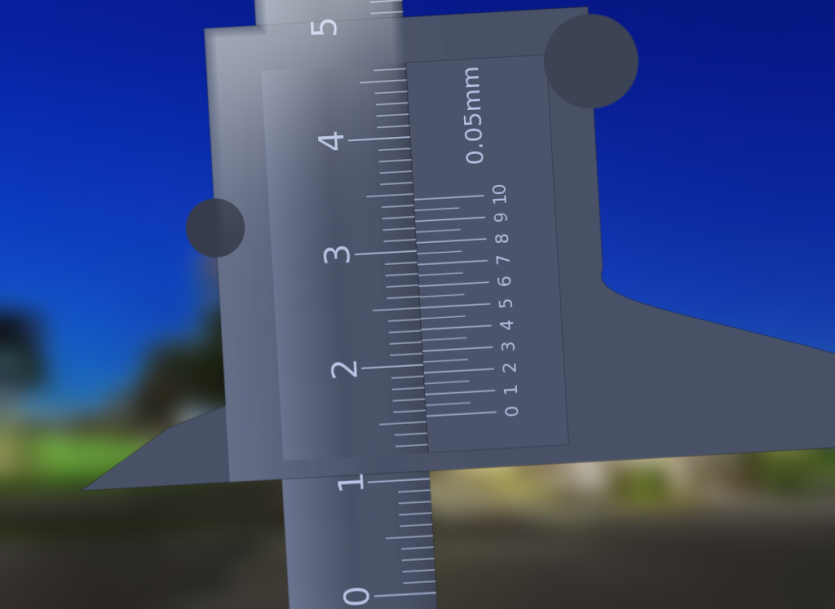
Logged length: 15.5,mm
